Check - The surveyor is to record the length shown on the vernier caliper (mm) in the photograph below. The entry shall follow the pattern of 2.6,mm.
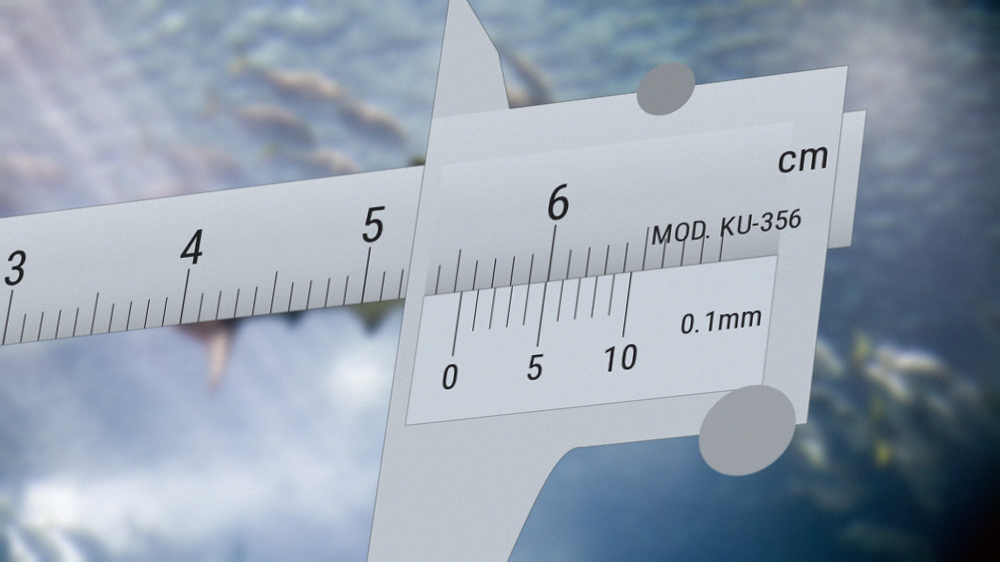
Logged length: 55.4,mm
